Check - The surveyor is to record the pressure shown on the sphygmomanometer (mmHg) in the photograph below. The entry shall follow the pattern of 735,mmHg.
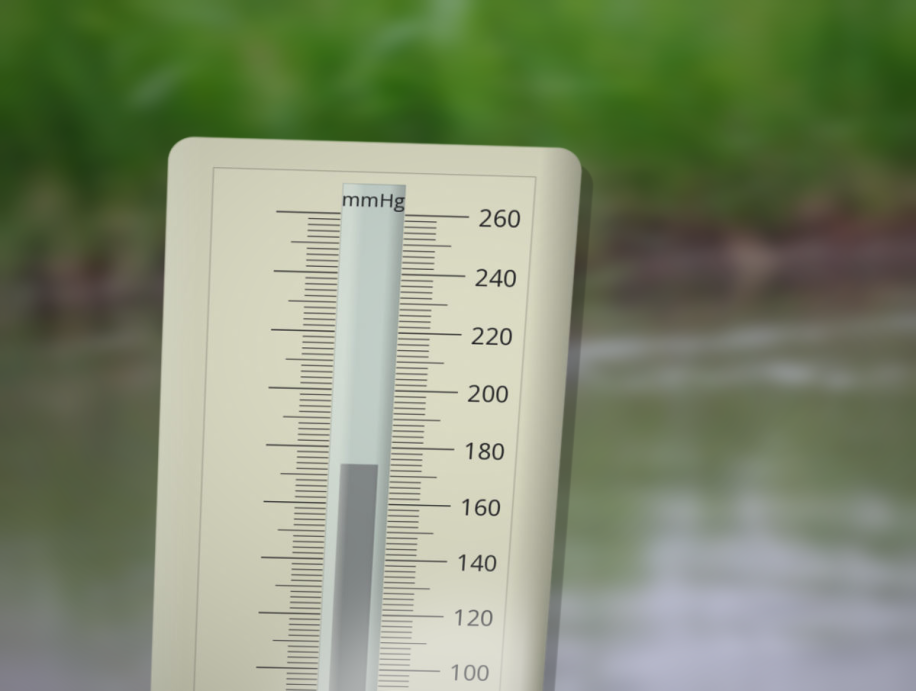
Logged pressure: 174,mmHg
